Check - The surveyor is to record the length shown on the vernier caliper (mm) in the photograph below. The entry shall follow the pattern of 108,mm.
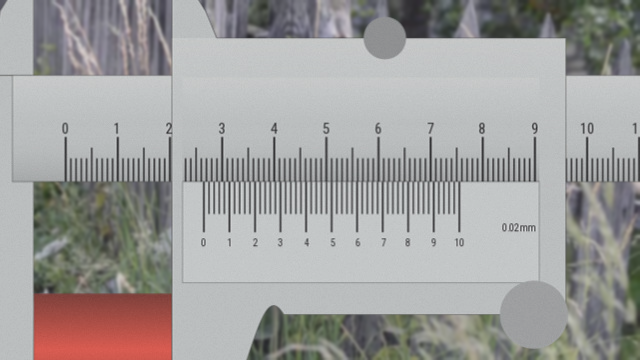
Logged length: 26.5,mm
